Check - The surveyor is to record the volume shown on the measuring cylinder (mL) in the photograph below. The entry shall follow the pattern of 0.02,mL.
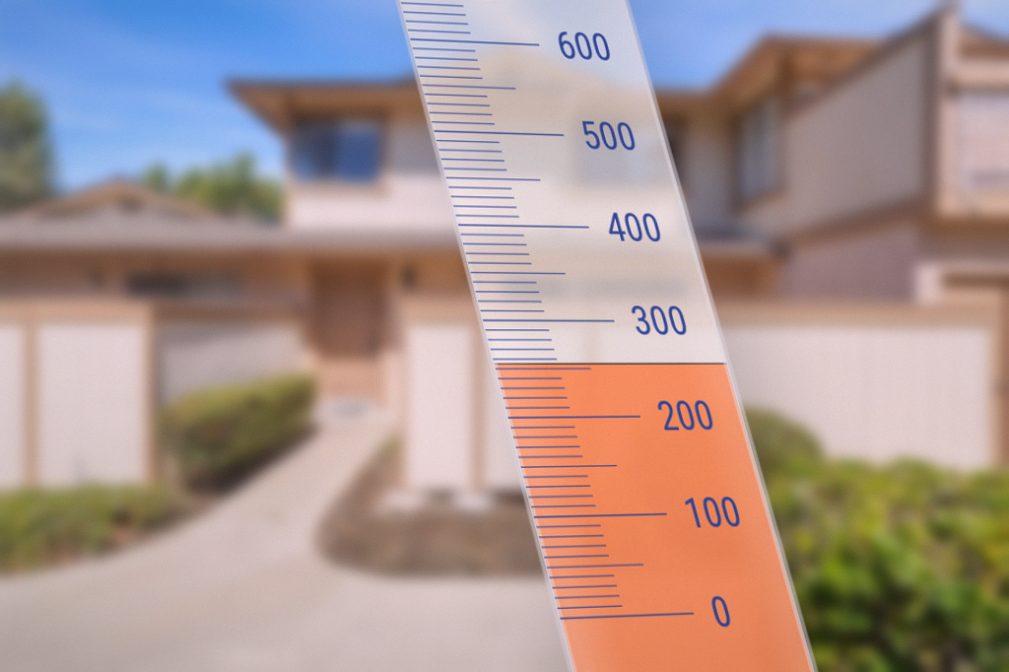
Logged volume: 255,mL
